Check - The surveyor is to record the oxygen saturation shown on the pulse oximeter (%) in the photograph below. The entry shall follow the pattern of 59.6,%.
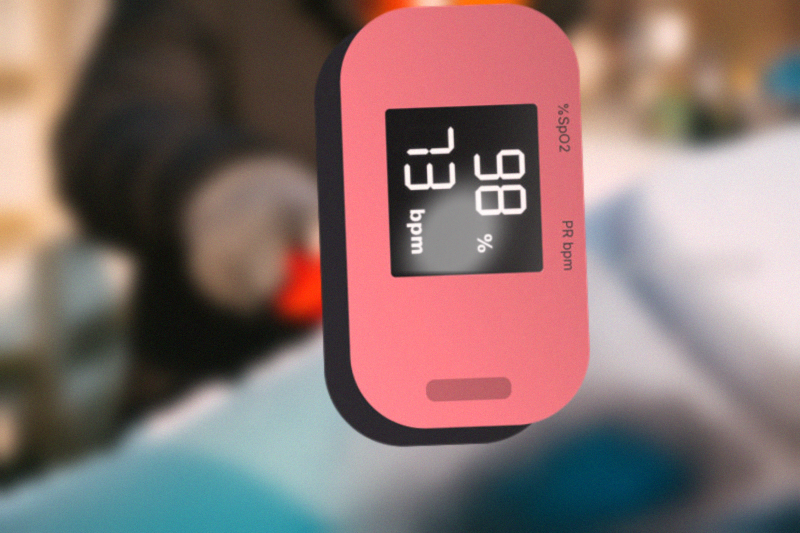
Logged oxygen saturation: 98,%
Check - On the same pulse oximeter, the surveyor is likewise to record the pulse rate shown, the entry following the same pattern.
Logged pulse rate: 73,bpm
